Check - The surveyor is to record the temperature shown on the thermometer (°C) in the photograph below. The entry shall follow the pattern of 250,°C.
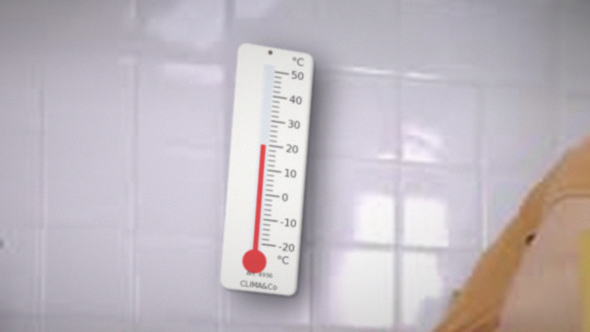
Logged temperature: 20,°C
